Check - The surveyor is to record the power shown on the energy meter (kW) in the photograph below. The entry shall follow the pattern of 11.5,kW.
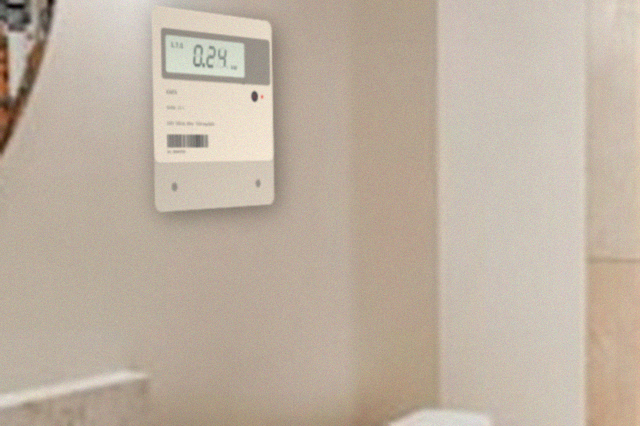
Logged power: 0.24,kW
